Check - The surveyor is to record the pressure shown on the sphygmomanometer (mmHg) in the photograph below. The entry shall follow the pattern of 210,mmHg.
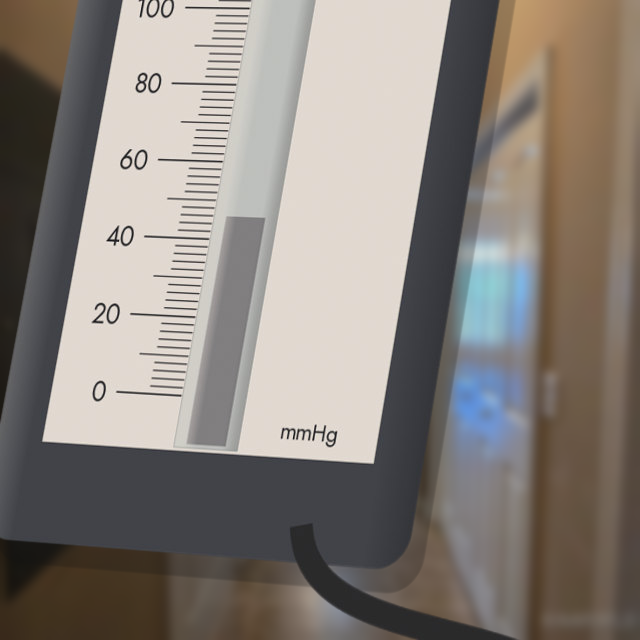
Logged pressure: 46,mmHg
